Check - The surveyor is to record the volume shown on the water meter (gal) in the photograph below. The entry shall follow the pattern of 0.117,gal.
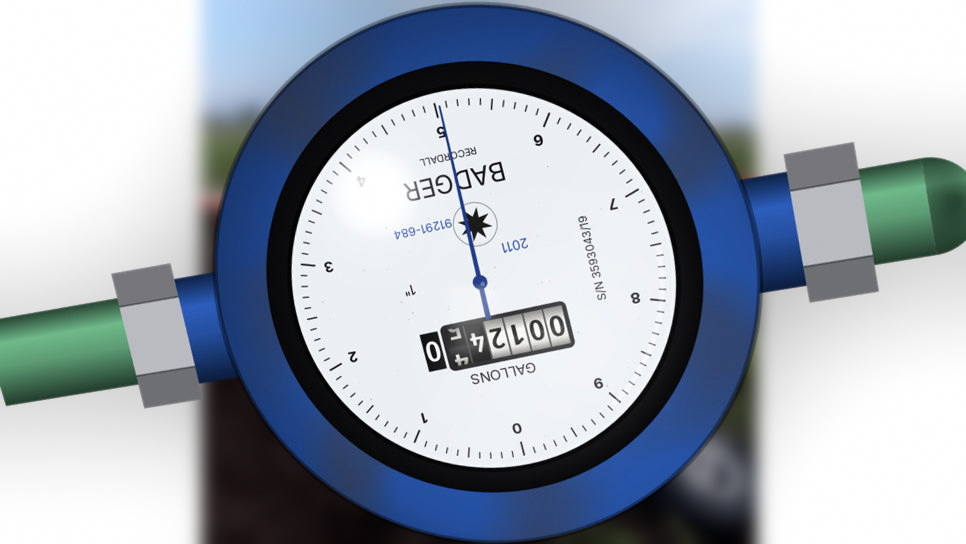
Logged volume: 12445.0,gal
